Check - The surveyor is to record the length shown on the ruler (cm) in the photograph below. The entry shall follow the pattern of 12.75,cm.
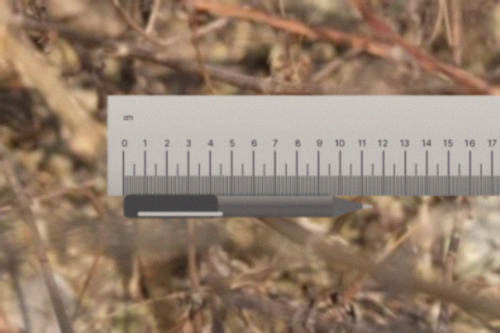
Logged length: 11.5,cm
